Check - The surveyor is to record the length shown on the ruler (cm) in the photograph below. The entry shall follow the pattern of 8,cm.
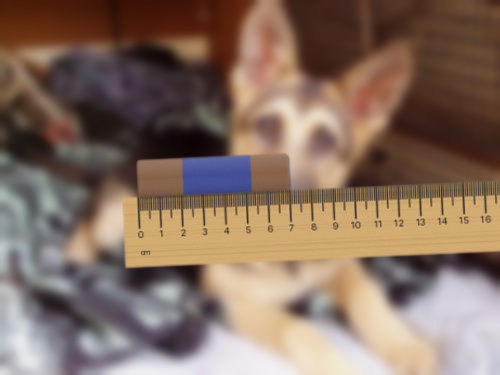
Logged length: 7,cm
